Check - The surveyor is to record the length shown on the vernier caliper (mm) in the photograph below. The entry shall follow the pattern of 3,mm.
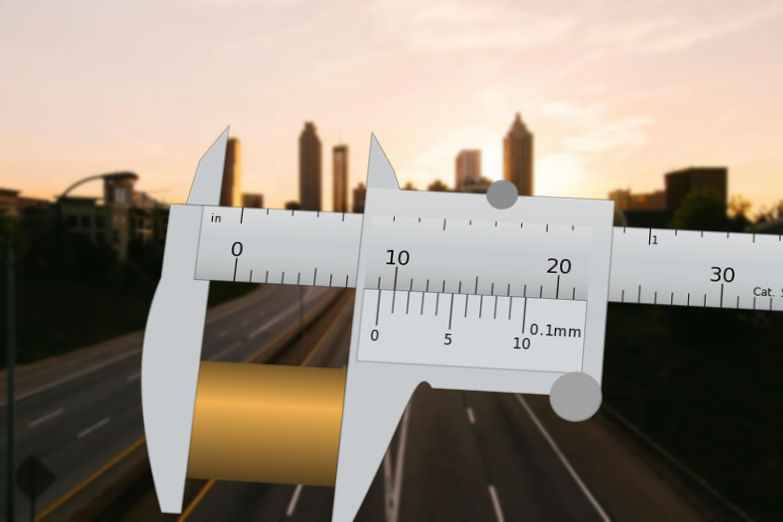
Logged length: 9.1,mm
